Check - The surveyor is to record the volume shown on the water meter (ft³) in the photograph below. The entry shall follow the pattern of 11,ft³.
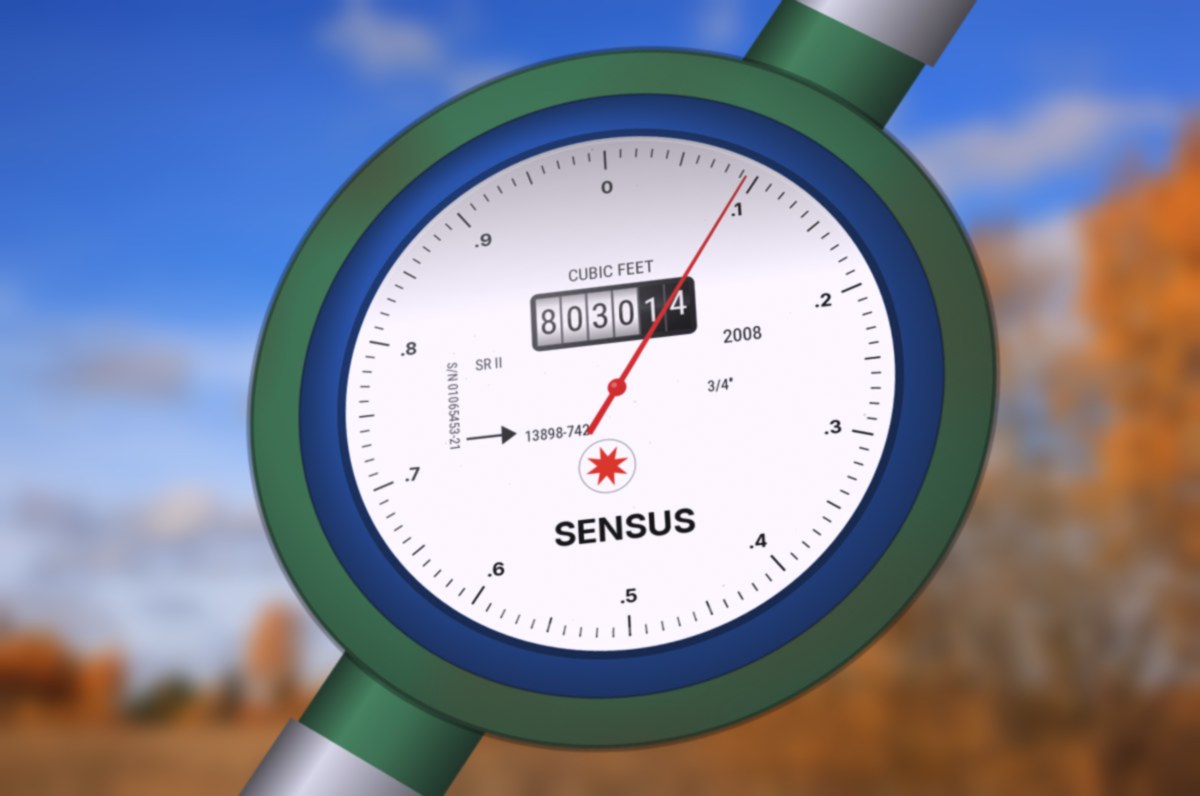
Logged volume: 803014.09,ft³
